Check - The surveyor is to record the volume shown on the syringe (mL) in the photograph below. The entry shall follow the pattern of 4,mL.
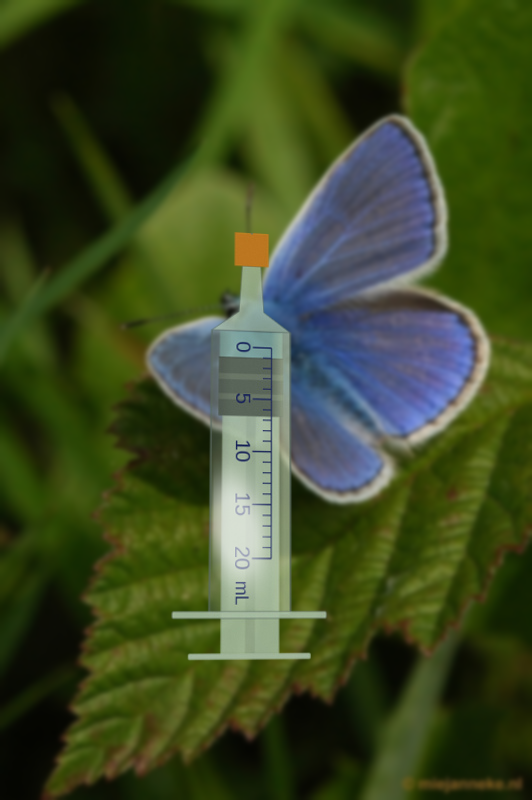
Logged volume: 1,mL
